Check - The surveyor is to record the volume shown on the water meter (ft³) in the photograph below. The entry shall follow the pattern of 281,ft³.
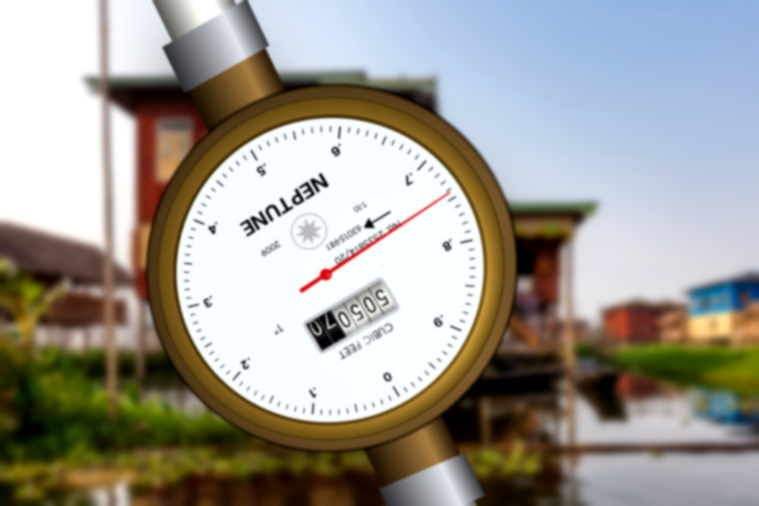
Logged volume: 505069.74,ft³
